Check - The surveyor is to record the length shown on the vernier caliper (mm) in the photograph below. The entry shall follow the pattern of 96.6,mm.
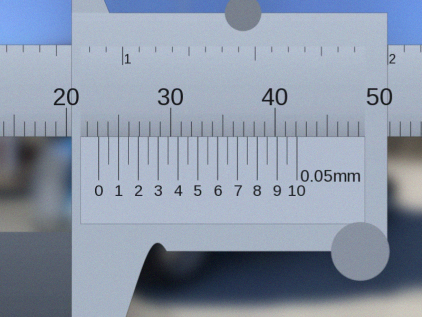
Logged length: 23.1,mm
